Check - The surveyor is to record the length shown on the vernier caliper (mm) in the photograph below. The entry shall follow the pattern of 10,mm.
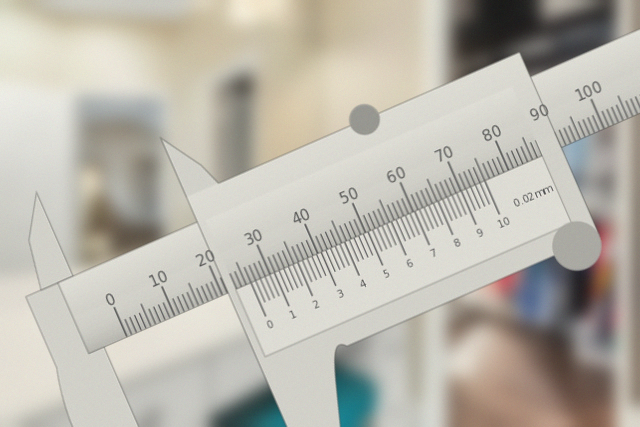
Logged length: 26.0,mm
